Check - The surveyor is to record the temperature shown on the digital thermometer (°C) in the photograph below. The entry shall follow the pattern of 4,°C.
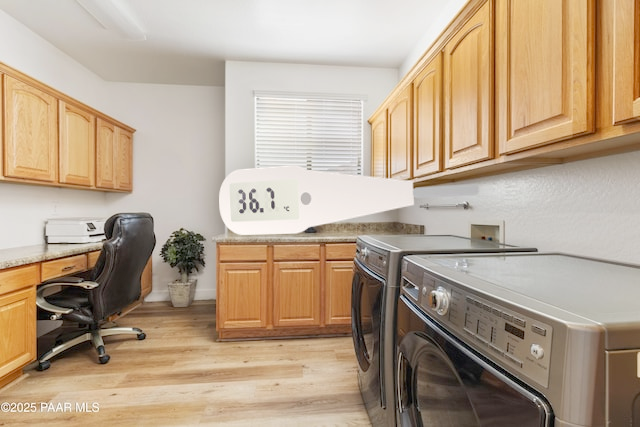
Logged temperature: 36.7,°C
